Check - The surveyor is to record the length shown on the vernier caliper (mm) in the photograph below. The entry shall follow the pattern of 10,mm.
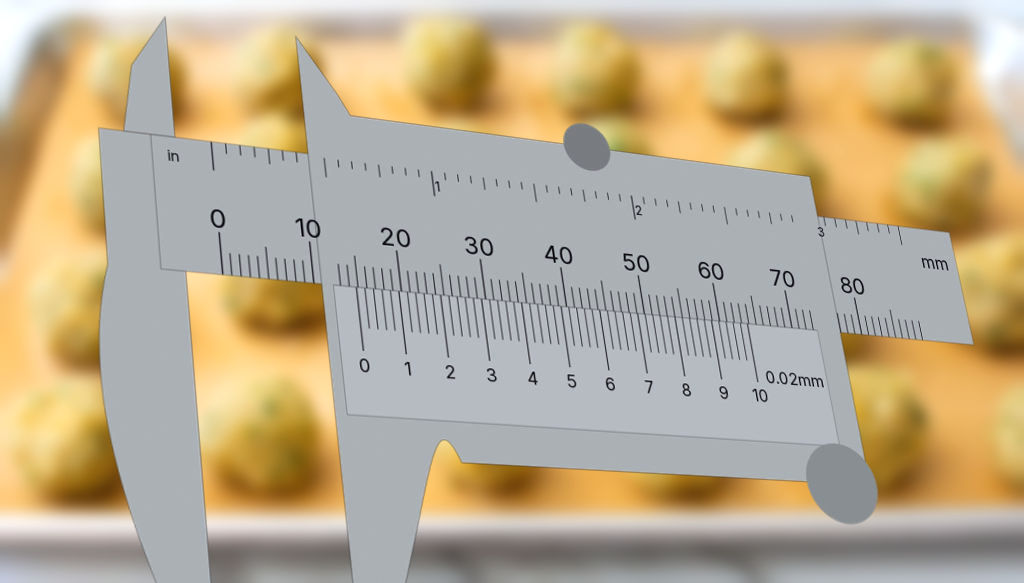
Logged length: 14.8,mm
